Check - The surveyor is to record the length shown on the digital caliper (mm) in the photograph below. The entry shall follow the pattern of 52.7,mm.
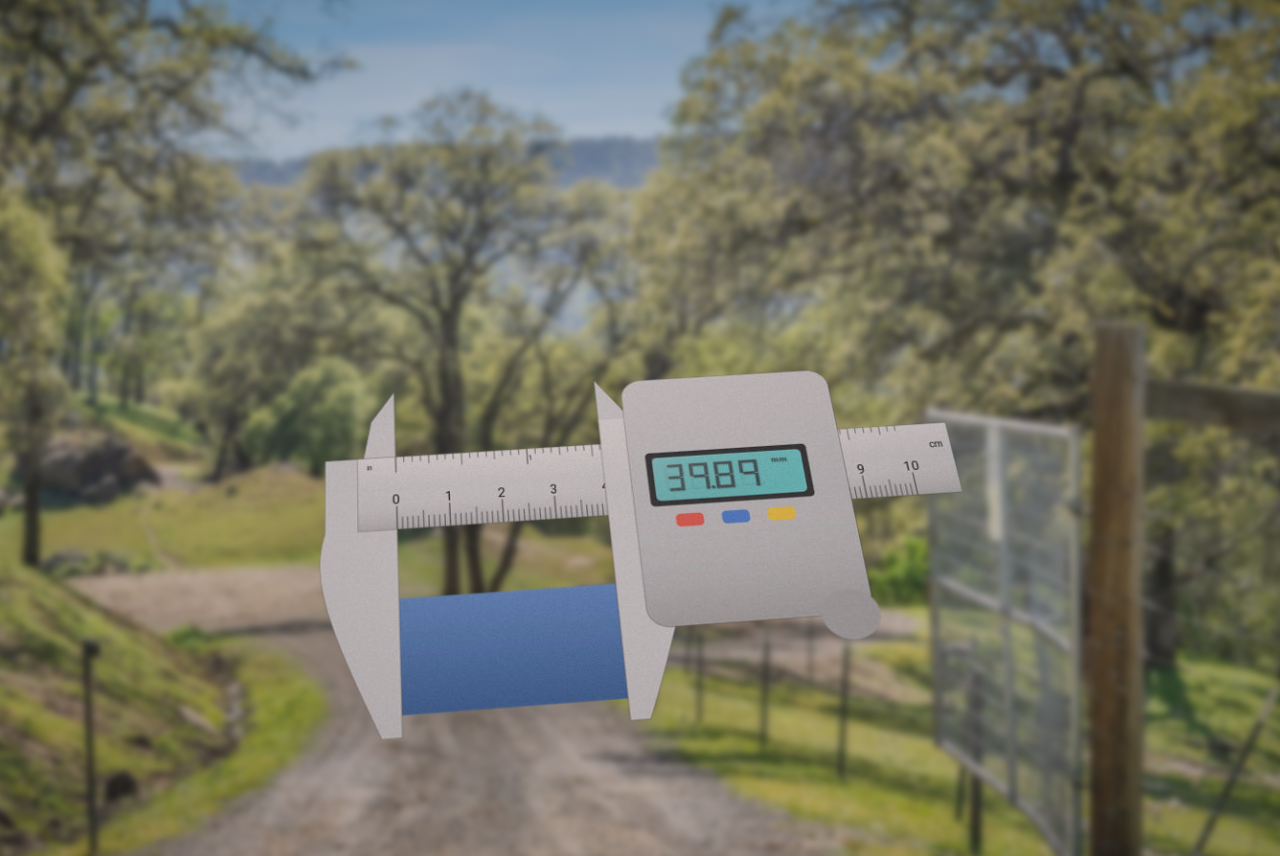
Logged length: 39.89,mm
